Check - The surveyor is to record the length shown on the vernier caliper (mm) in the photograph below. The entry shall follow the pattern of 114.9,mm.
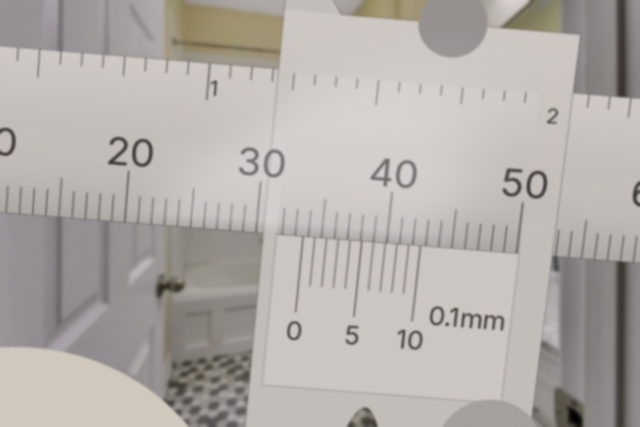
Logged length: 33.6,mm
